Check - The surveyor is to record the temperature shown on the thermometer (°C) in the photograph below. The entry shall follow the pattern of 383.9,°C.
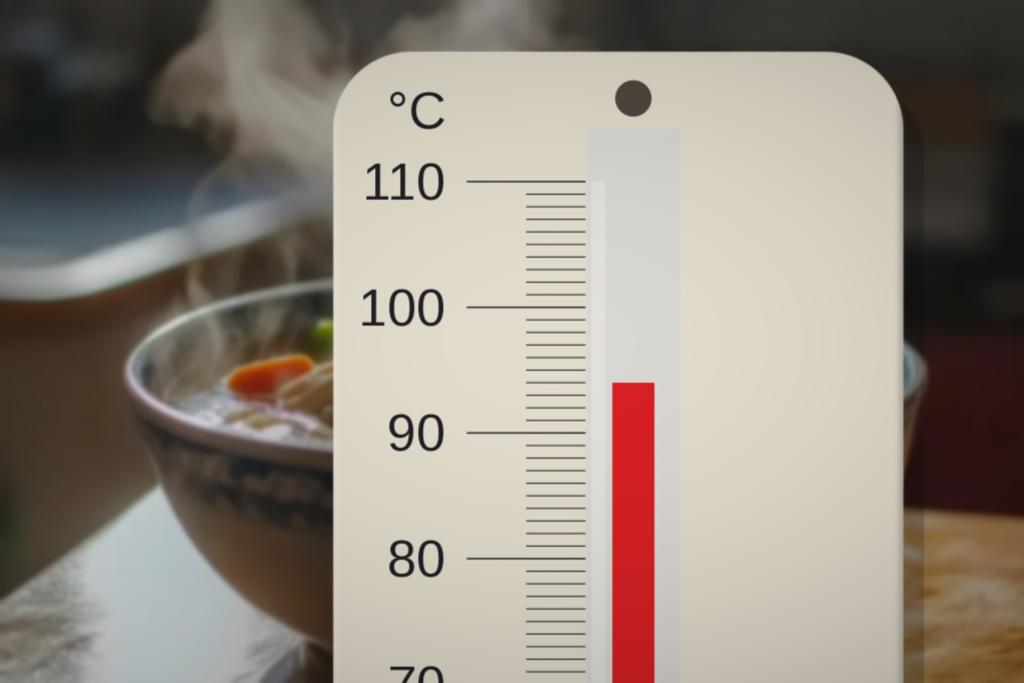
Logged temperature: 94,°C
